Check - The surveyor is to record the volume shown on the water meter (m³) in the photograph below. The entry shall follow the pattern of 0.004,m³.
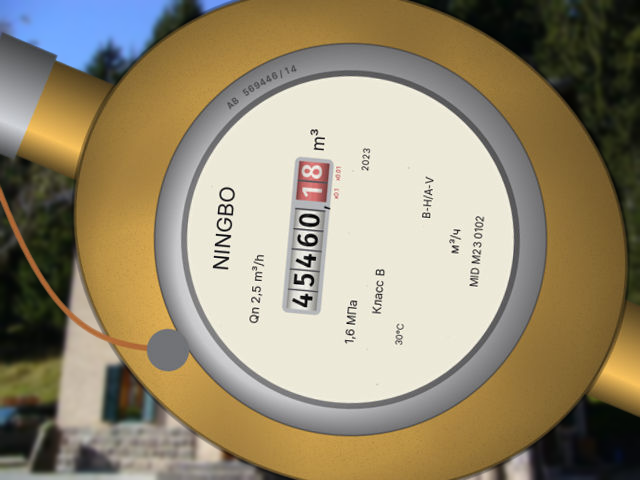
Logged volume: 45460.18,m³
